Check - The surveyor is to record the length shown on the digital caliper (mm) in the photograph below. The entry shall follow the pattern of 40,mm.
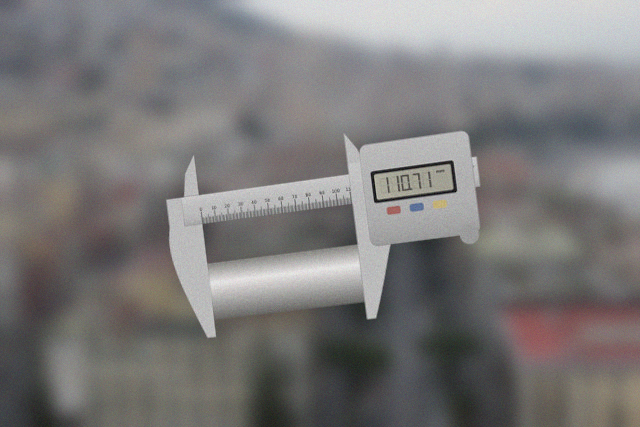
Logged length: 110.71,mm
